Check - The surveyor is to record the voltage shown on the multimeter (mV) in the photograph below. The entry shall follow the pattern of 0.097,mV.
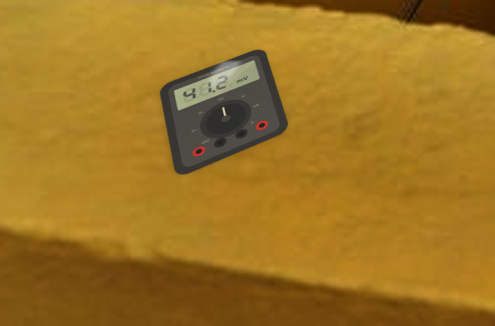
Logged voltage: 41.2,mV
